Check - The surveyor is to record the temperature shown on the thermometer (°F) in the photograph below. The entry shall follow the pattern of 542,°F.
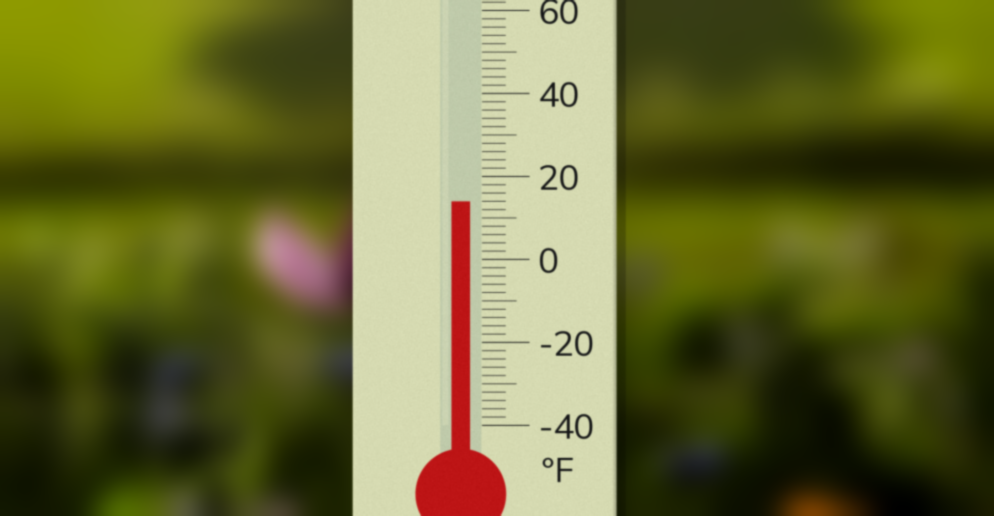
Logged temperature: 14,°F
